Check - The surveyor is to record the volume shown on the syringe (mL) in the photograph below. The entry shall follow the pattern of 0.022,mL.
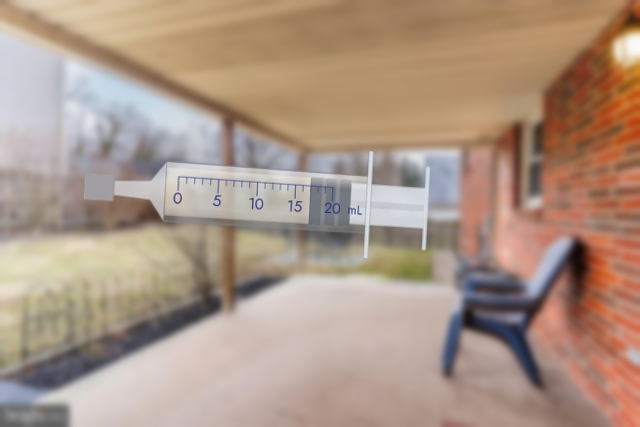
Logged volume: 17,mL
